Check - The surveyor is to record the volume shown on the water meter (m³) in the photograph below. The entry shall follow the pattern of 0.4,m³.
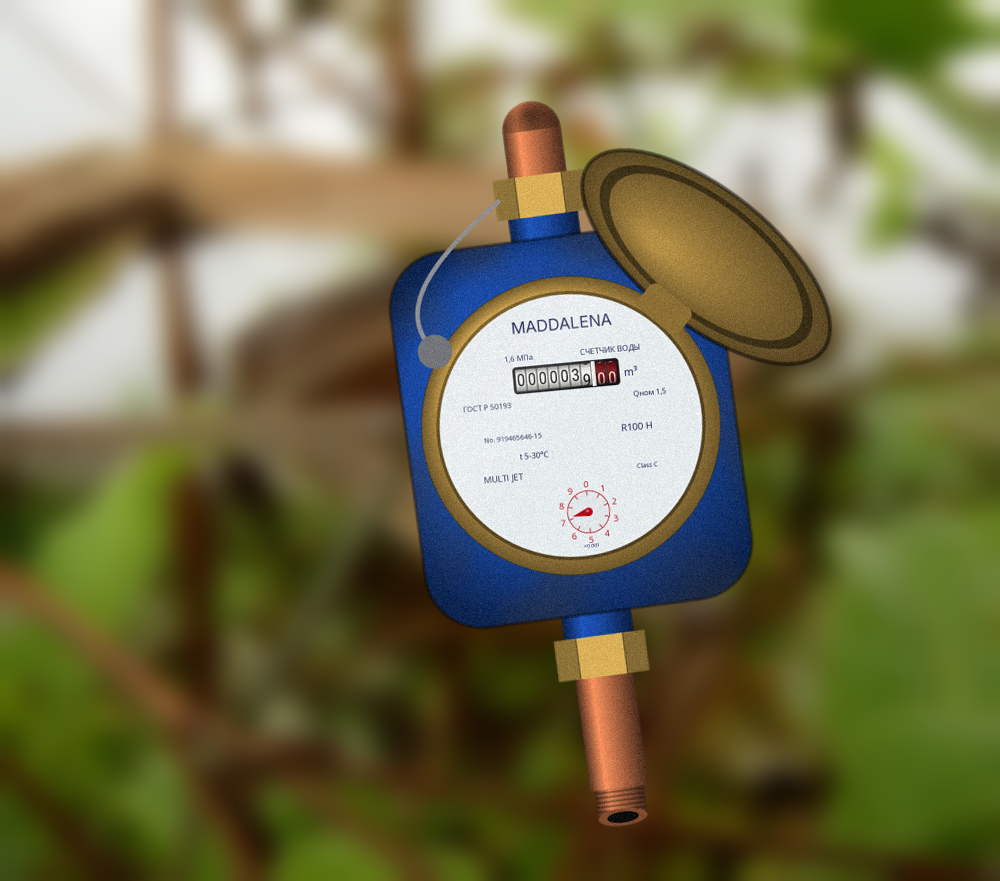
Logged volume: 38.997,m³
